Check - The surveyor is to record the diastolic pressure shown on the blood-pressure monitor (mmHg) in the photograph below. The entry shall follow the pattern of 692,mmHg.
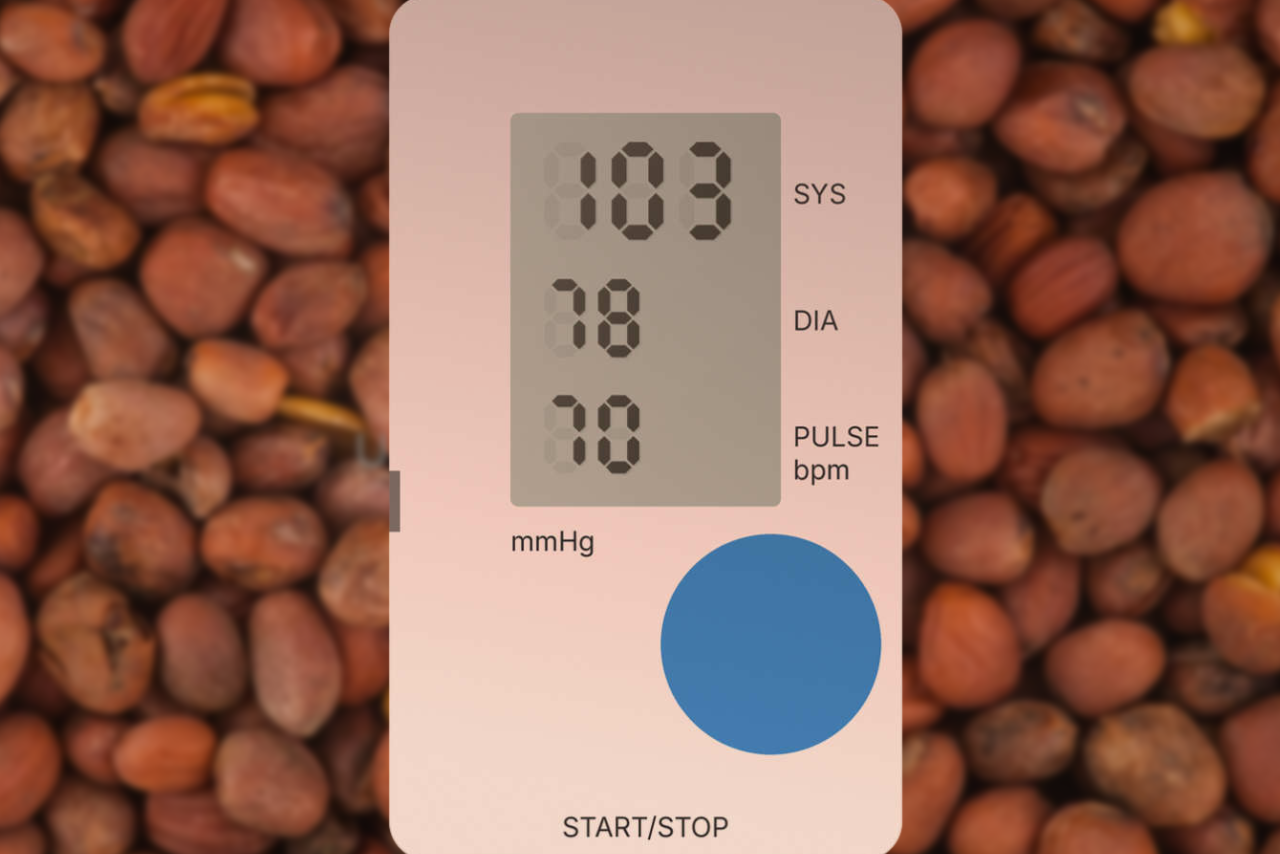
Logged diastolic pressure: 78,mmHg
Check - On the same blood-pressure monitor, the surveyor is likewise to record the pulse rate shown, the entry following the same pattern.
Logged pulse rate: 70,bpm
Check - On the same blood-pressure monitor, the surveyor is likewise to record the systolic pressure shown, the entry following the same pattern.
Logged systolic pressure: 103,mmHg
